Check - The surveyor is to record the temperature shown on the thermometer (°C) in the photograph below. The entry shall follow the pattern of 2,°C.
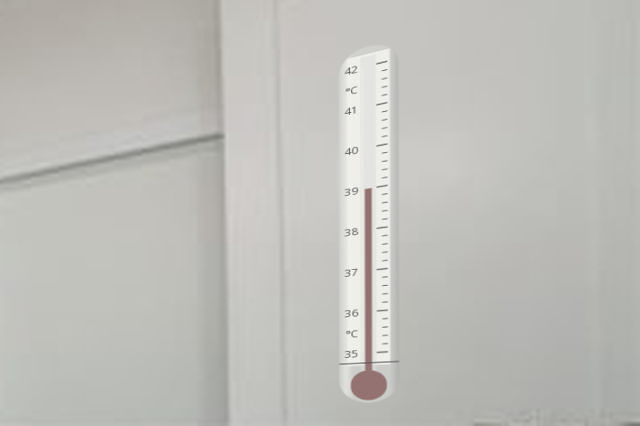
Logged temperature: 39,°C
